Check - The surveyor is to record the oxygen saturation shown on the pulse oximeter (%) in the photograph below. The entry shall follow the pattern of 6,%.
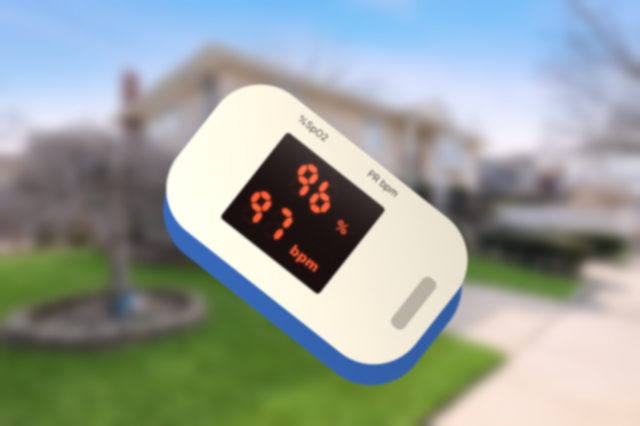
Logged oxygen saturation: 96,%
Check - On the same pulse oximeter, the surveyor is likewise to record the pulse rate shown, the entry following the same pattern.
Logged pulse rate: 97,bpm
